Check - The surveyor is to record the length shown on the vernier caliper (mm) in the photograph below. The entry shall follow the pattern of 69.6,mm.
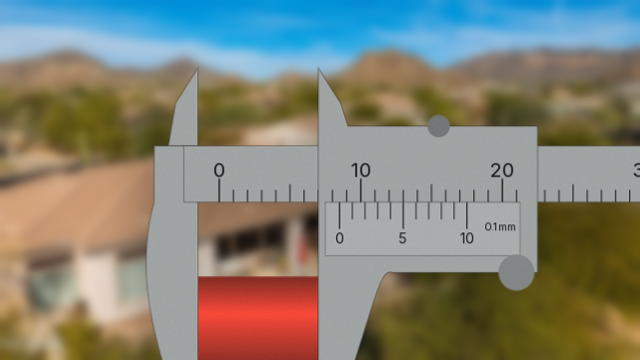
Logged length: 8.5,mm
